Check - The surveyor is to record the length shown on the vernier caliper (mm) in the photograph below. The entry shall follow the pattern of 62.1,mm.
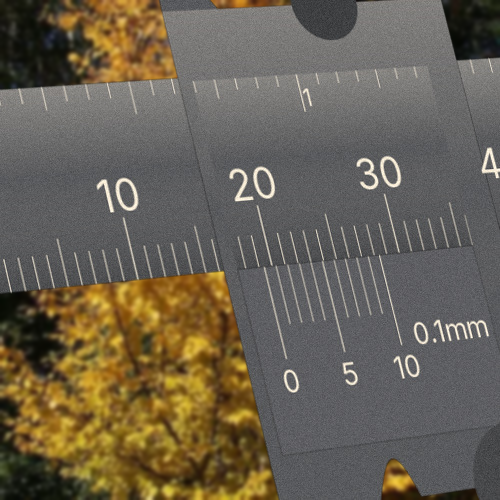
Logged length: 19.4,mm
